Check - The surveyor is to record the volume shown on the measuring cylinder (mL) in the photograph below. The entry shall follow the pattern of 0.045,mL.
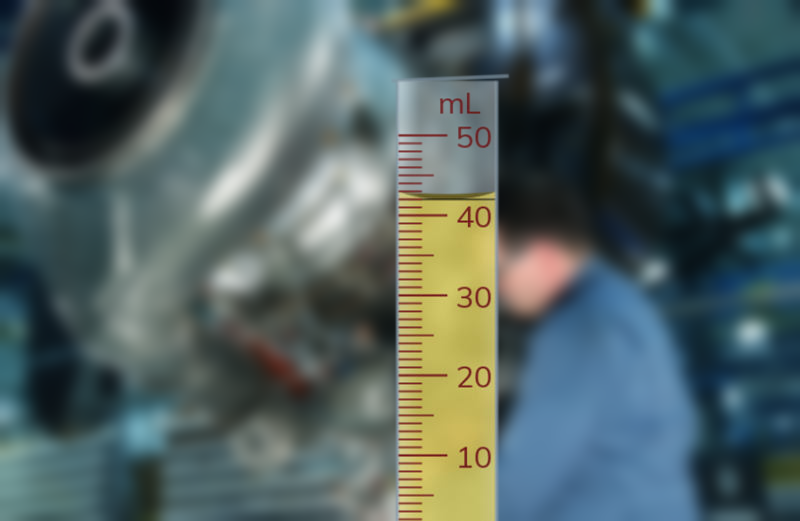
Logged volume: 42,mL
